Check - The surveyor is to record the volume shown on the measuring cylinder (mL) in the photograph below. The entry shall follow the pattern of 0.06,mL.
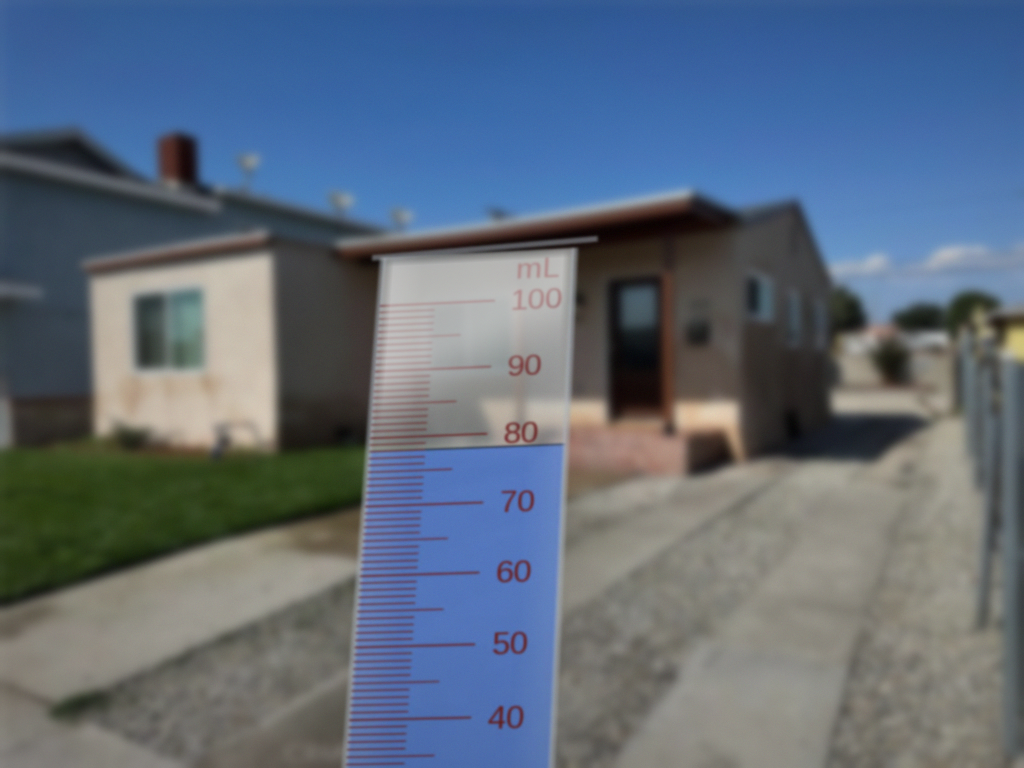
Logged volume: 78,mL
